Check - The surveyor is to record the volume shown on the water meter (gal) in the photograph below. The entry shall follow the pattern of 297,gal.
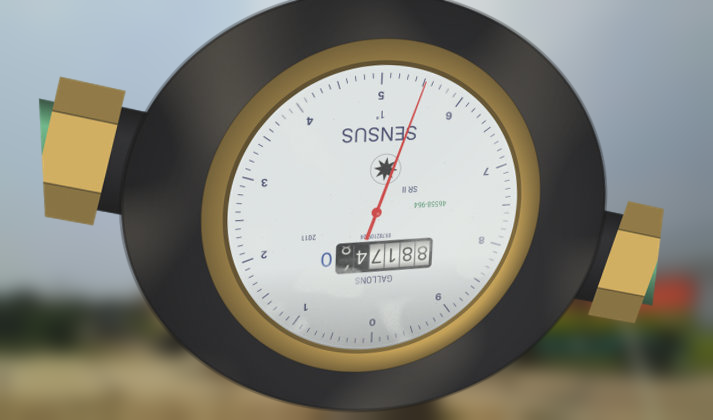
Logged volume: 8817475.5,gal
